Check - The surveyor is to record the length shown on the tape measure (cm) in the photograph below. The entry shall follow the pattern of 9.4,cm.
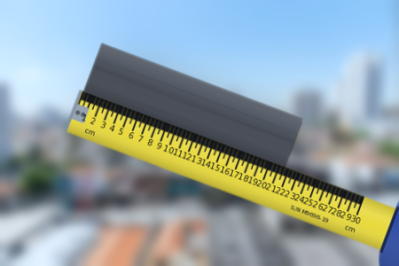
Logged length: 21.5,cm
